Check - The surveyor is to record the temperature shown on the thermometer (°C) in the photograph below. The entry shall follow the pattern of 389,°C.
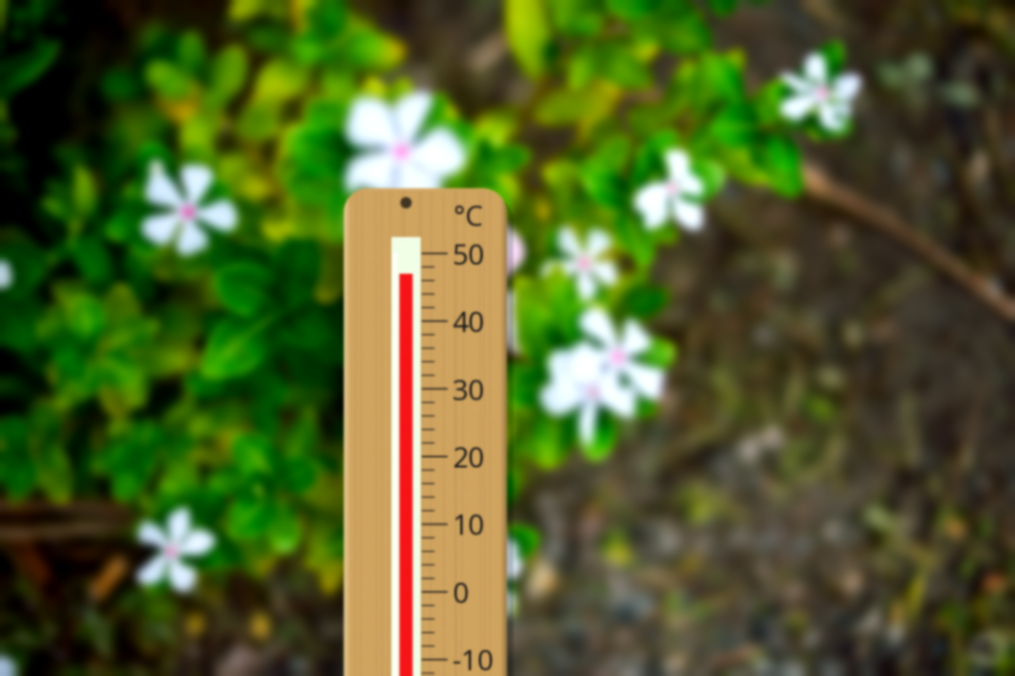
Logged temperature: 47,°C
